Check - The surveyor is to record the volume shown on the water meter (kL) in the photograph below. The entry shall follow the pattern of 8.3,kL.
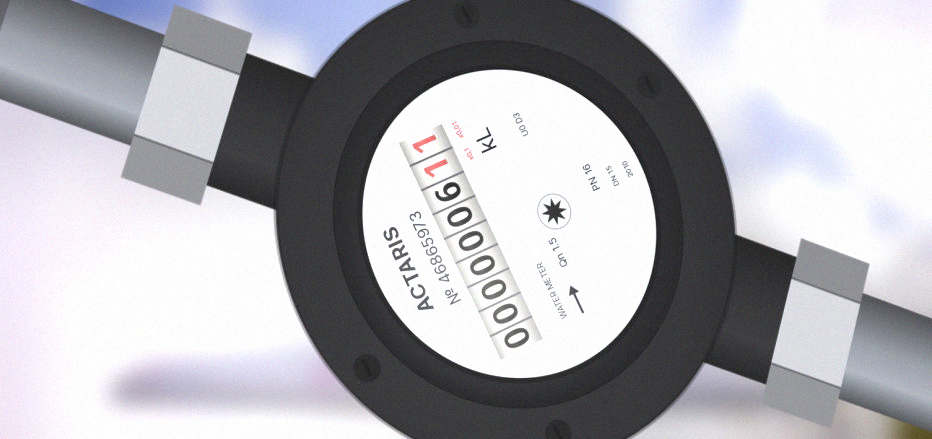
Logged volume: 6.11,kL
